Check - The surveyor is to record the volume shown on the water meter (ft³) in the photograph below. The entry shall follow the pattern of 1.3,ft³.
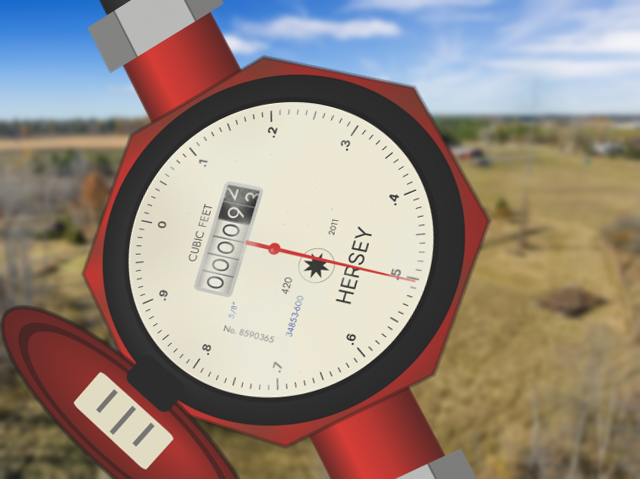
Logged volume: 92.50,ft³
